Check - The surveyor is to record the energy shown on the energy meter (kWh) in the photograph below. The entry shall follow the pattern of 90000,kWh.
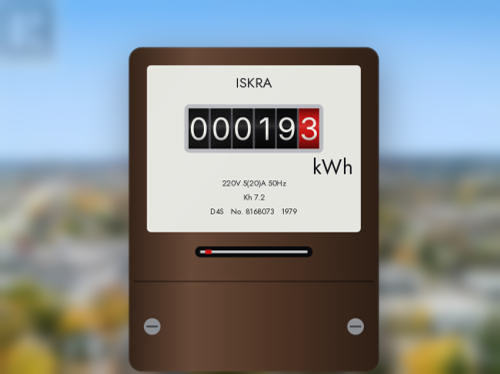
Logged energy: 19.3,kWh
